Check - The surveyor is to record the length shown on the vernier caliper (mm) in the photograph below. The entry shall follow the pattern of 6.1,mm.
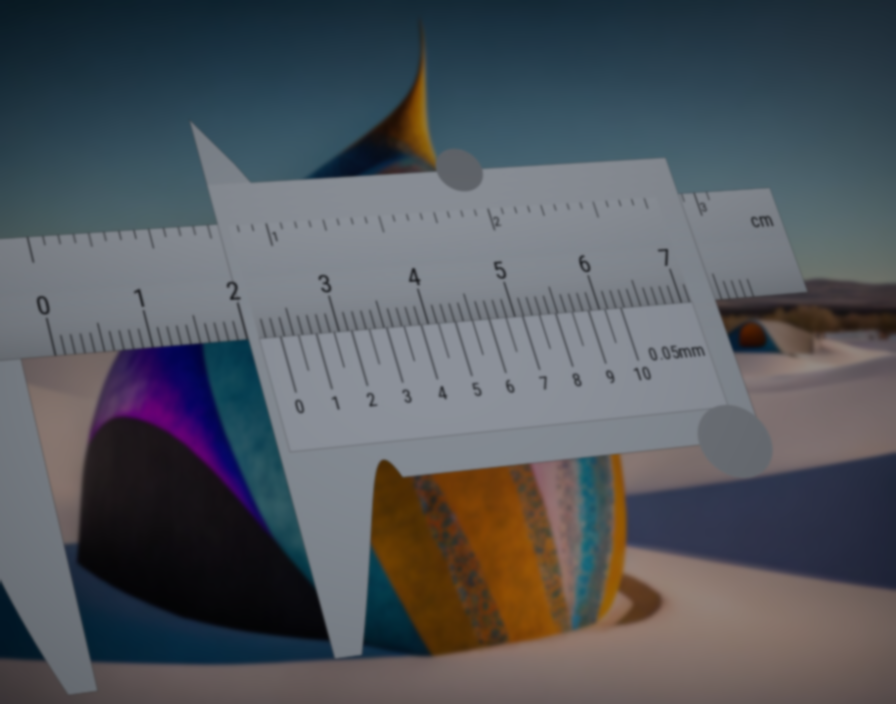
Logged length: 23.6,mm
